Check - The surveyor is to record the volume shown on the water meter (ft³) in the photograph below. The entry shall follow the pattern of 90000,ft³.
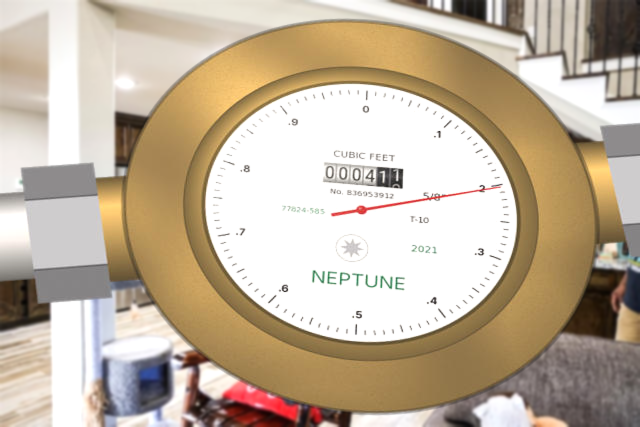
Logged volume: 411.20,ft³
